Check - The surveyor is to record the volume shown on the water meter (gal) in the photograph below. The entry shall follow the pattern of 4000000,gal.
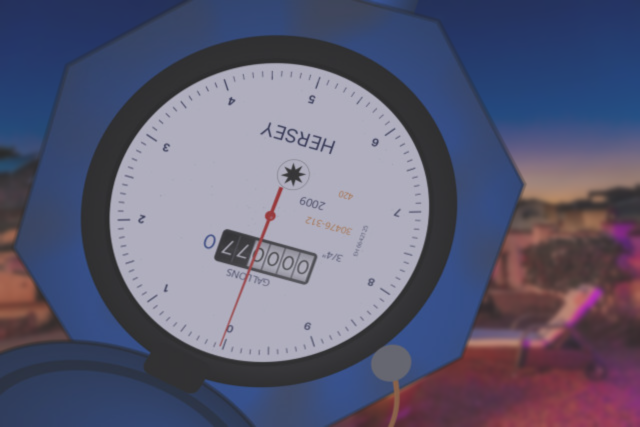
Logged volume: 770.0,gal
